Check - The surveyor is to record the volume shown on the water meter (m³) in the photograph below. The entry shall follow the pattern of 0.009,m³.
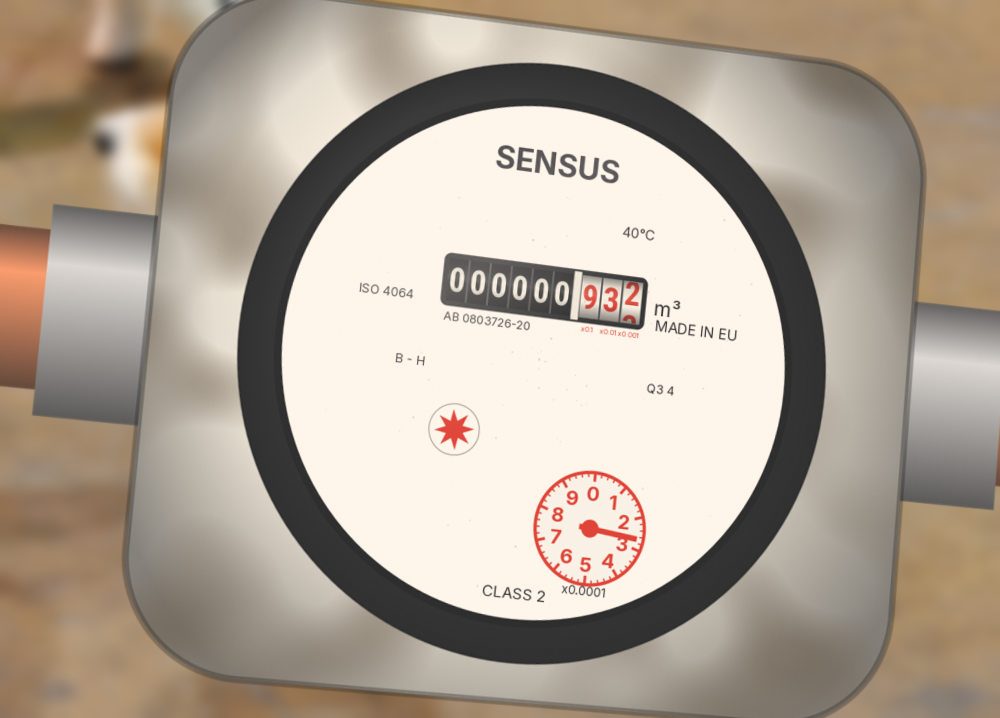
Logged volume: 0.9322,m³
